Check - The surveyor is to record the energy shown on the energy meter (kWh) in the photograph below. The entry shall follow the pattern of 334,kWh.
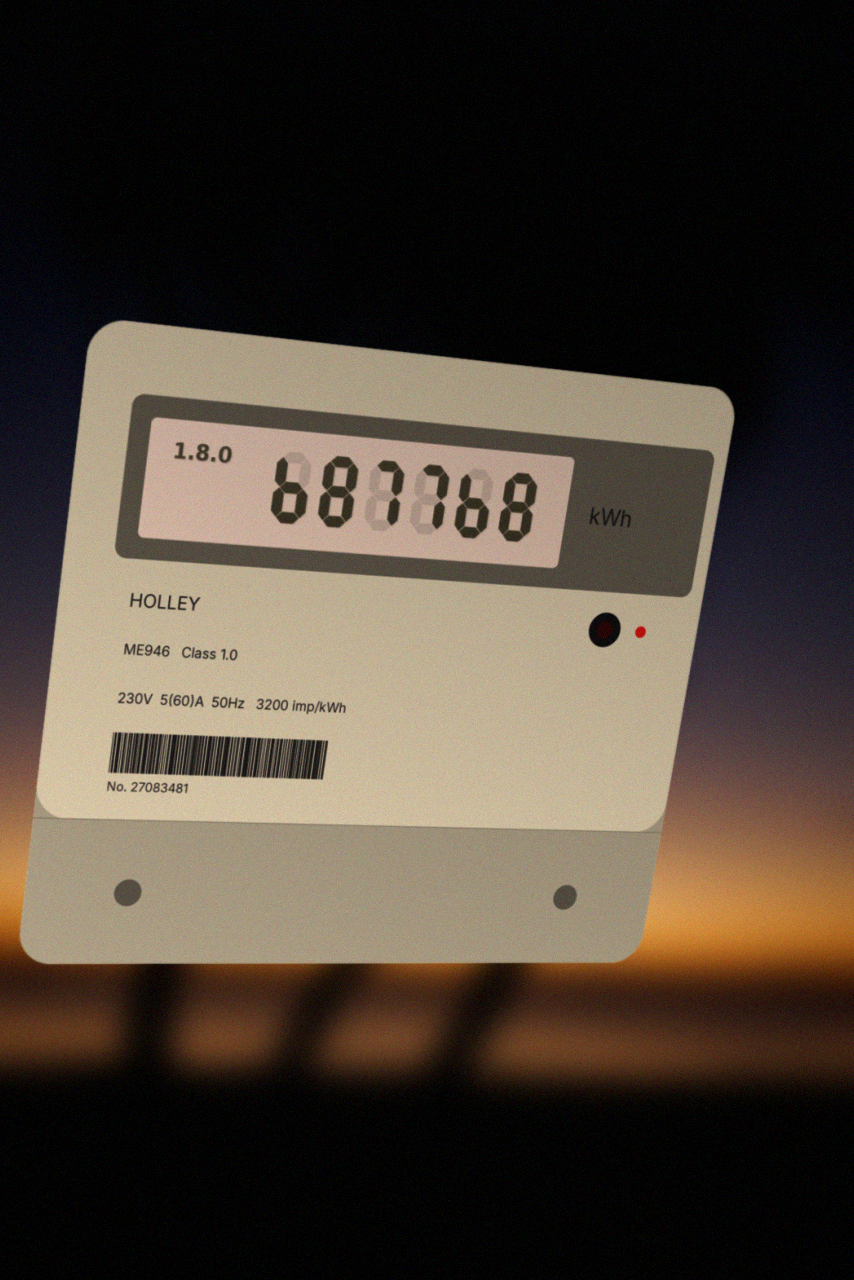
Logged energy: 687768,kWh
